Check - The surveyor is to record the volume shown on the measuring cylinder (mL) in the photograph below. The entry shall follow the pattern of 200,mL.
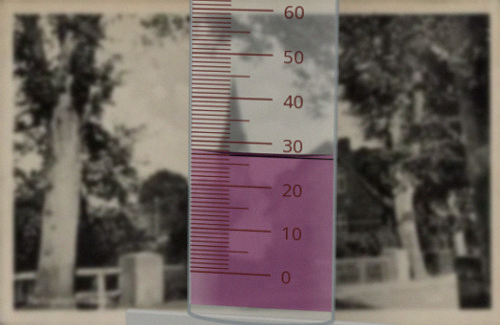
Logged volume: 27,mL
